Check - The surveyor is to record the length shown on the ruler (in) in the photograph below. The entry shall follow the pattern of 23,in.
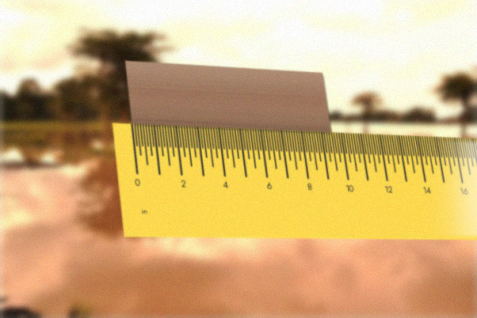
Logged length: 9.5,in
